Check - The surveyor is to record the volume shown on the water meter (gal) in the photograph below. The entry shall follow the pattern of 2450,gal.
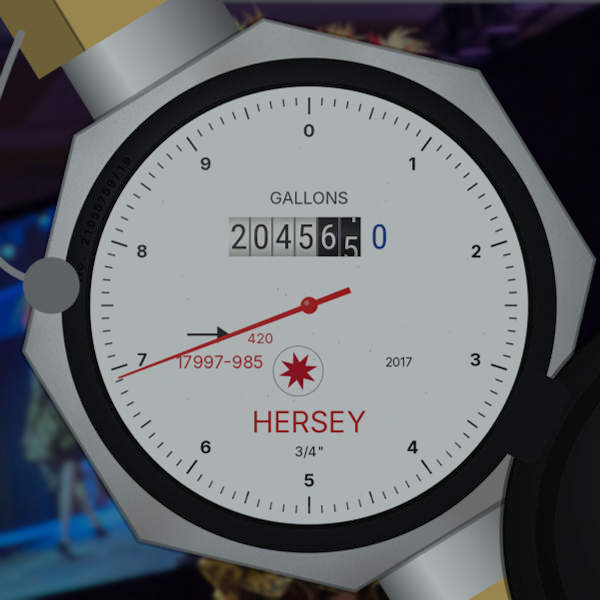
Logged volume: 2045646.9,gal
